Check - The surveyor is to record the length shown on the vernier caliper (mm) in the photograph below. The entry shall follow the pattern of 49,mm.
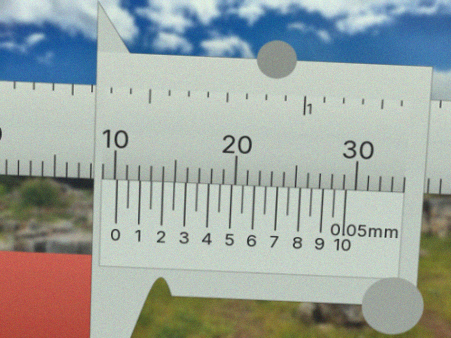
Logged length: 10.2,mm
